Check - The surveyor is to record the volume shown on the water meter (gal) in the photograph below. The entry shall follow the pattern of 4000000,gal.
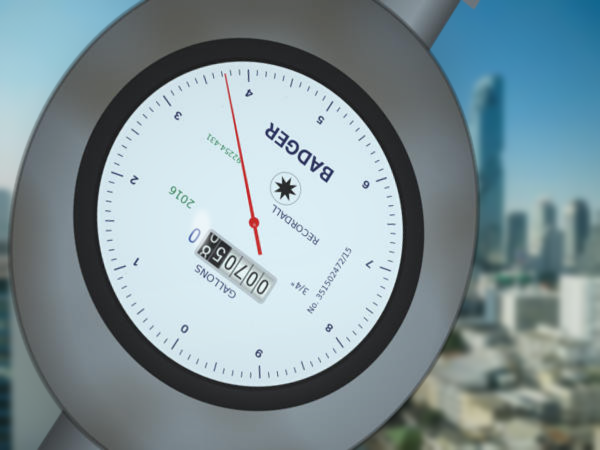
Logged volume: 70583.7,gal
